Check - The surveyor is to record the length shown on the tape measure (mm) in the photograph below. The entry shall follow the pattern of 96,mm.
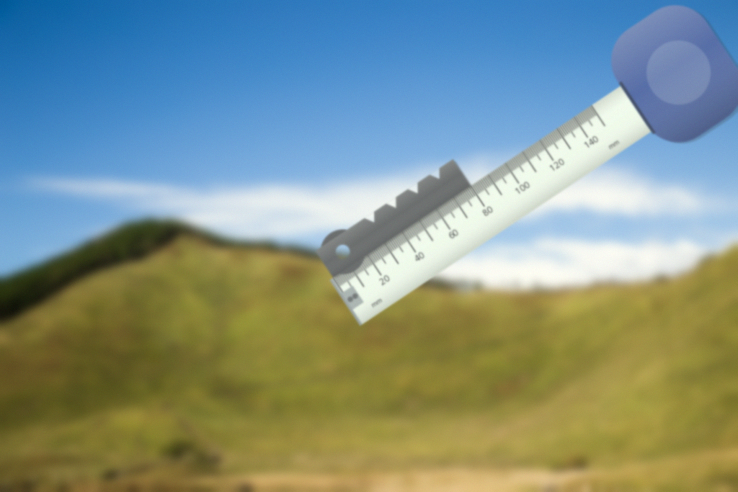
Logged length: 80,mm
